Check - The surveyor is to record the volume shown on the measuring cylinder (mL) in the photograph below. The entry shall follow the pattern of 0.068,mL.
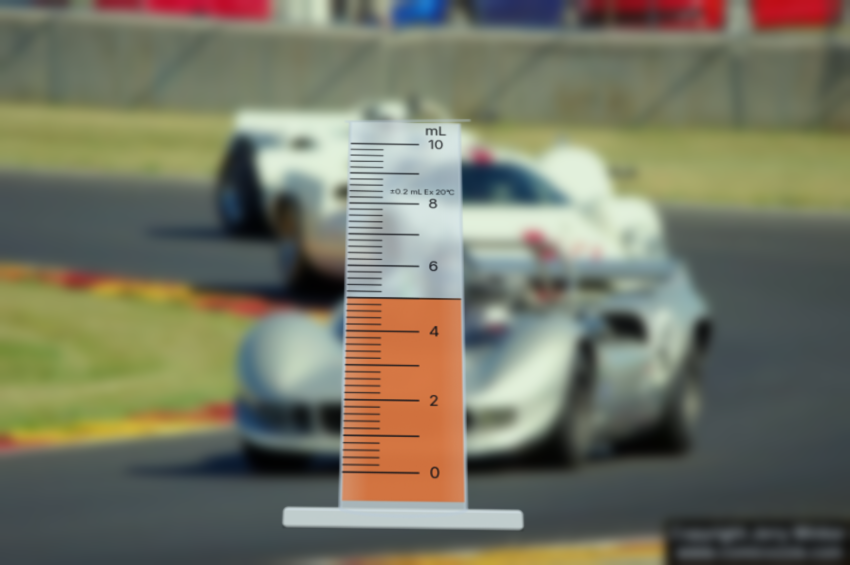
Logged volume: 5,mL
